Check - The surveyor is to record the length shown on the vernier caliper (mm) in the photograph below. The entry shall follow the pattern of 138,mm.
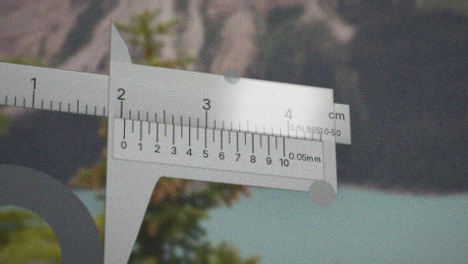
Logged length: 20.4,mm
